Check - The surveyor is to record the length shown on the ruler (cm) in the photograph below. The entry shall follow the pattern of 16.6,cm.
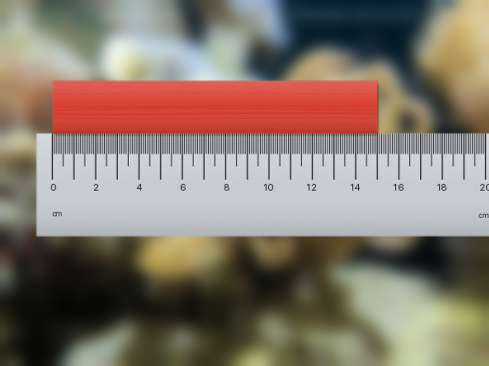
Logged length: 15,cm
